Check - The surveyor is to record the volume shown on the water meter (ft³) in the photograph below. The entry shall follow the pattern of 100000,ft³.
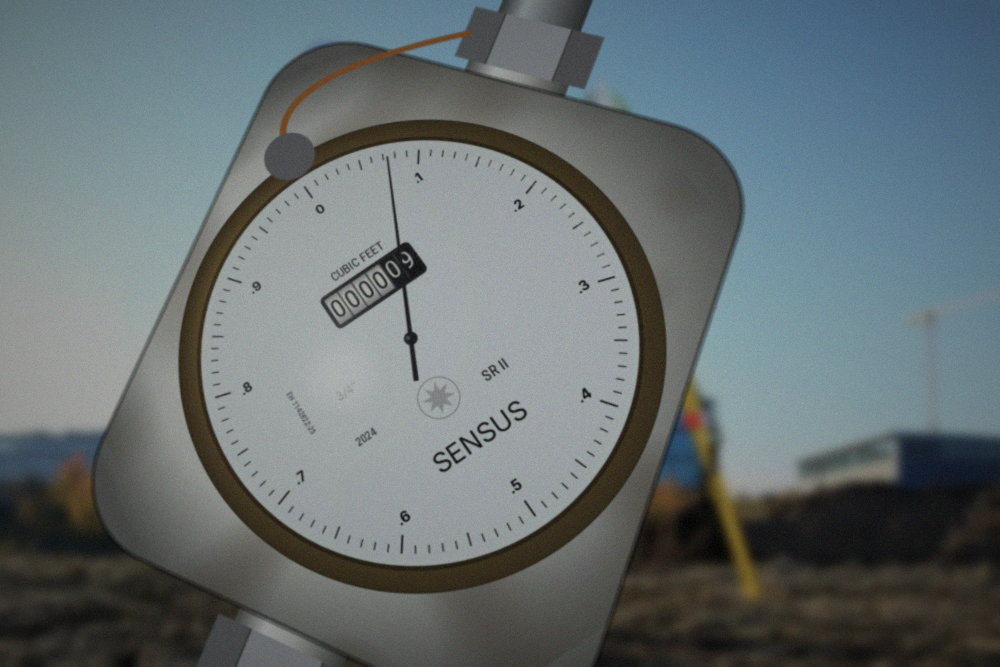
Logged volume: 9.07,ft³
